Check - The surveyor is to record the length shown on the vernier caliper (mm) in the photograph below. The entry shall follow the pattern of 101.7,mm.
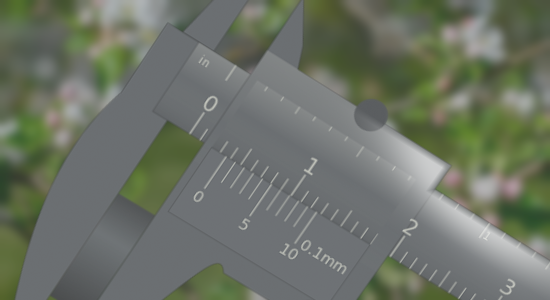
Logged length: 3.6,mm
